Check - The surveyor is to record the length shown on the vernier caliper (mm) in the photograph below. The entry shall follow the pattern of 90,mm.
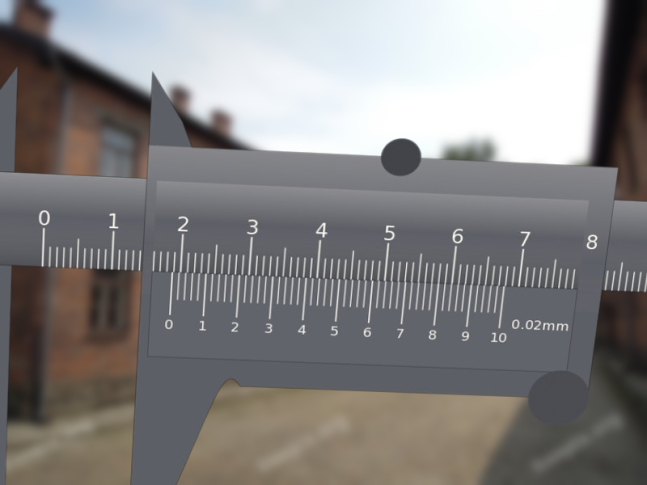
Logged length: 18.8,mm
